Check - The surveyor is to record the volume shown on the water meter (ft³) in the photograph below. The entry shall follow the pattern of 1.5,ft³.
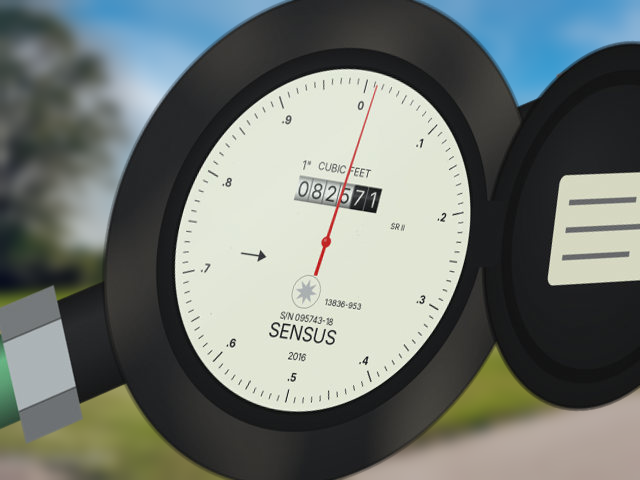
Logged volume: 82571.01,ft³
